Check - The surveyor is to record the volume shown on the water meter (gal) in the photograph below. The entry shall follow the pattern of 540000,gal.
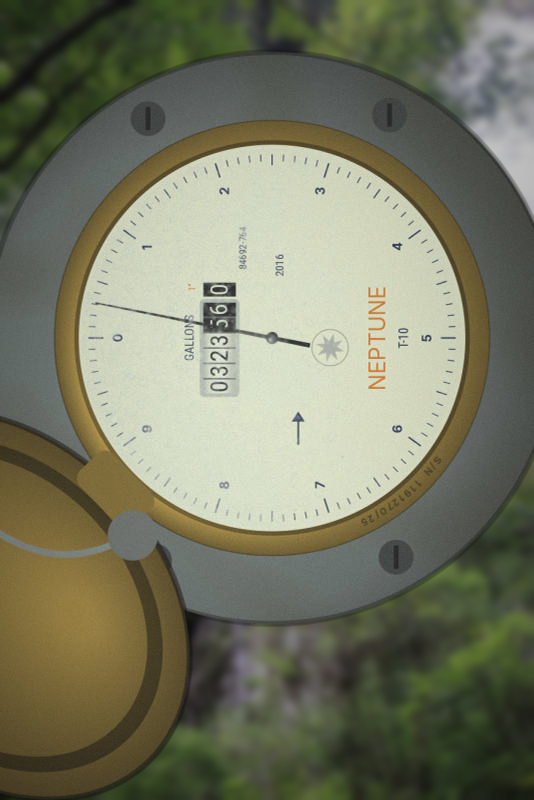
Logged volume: 323560.3,gal
